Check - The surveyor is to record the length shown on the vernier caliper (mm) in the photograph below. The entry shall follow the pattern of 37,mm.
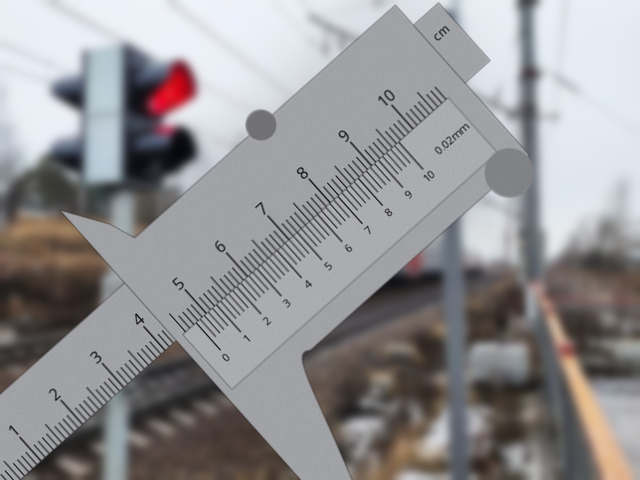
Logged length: 47.5,mm
